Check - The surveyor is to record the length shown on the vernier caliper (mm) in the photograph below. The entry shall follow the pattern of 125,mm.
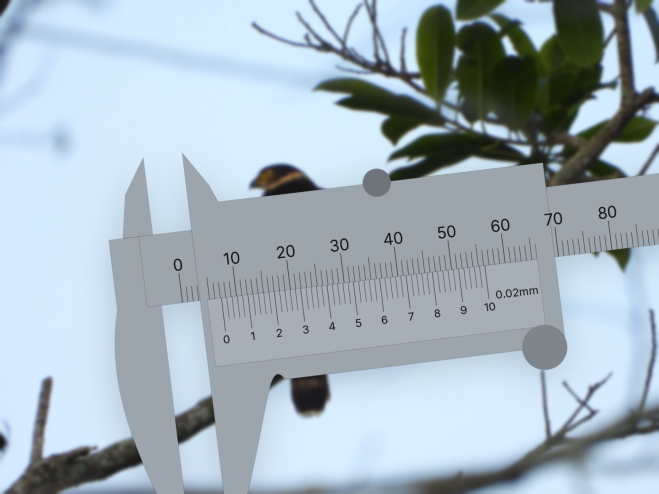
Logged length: 7.2,mm
